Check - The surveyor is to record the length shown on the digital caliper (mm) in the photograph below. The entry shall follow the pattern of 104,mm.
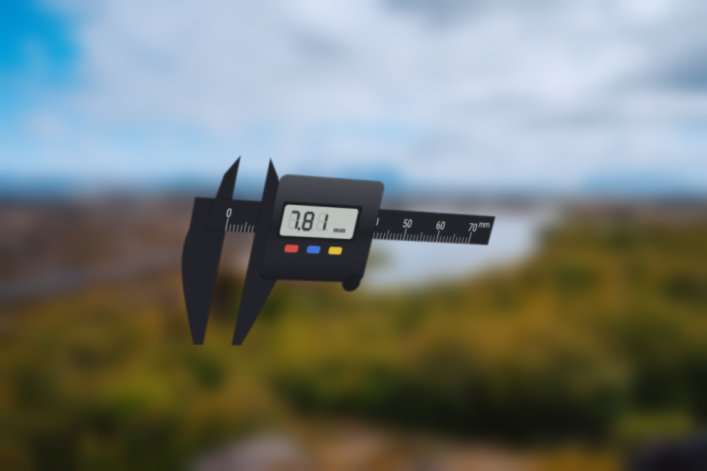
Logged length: 7.81,mm
